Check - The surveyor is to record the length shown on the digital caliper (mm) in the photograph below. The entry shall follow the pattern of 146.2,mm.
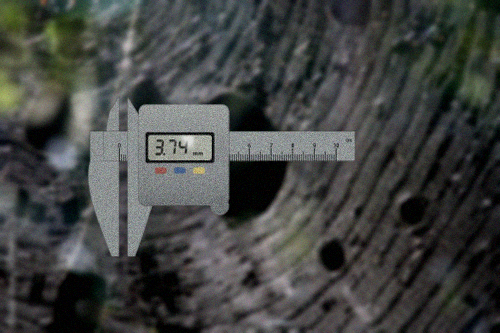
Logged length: 3.74,mm
